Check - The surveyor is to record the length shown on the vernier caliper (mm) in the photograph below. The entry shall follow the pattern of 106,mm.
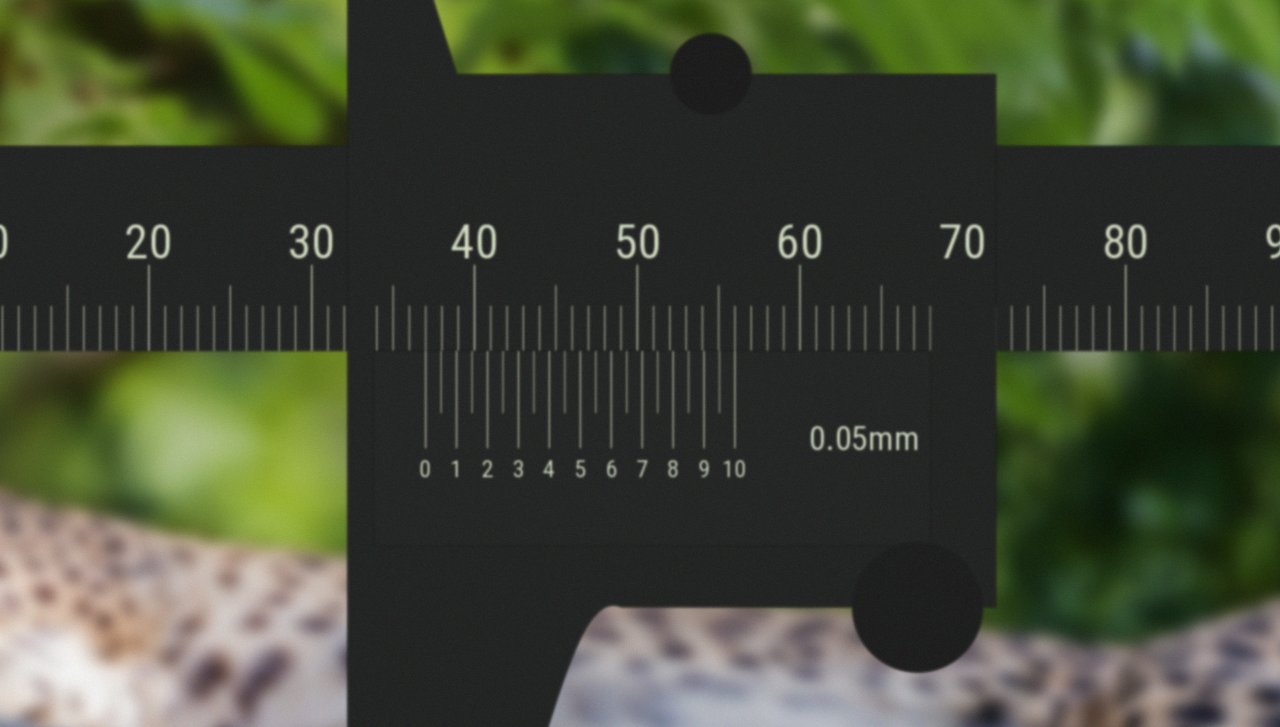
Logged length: 37.0,mm
